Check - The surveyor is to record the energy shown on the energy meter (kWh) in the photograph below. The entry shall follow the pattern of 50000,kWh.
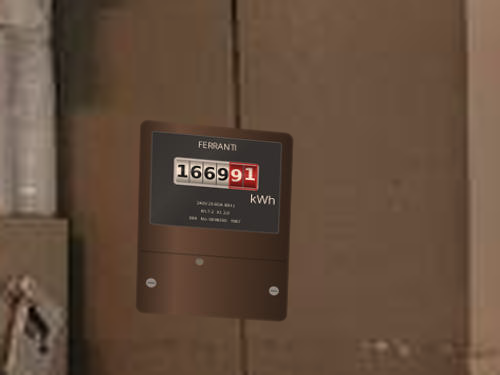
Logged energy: 1669.91,kWh
